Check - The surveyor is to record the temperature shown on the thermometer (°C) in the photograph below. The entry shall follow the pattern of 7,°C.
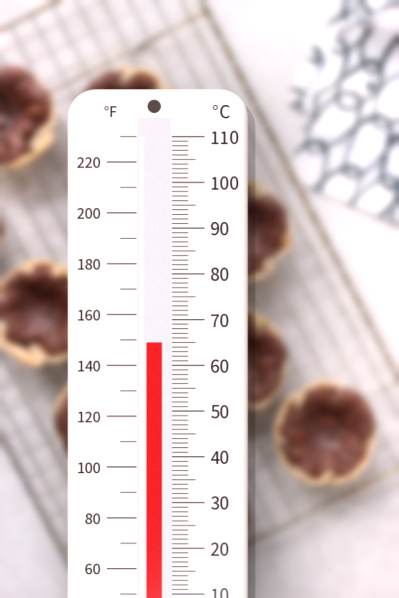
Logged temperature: 65,°C
